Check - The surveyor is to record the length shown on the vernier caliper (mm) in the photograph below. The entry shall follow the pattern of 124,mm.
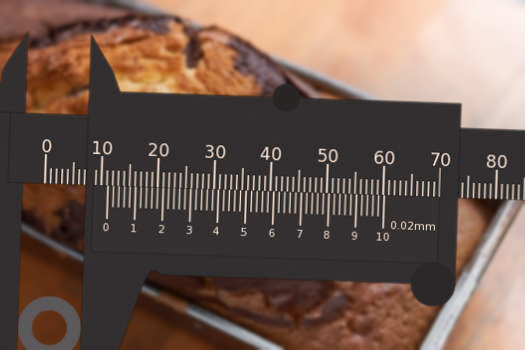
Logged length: 11.2,mm
